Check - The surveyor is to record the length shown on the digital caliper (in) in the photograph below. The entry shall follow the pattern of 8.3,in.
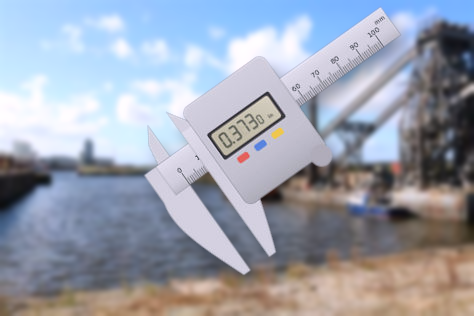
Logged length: 0.3730,in
